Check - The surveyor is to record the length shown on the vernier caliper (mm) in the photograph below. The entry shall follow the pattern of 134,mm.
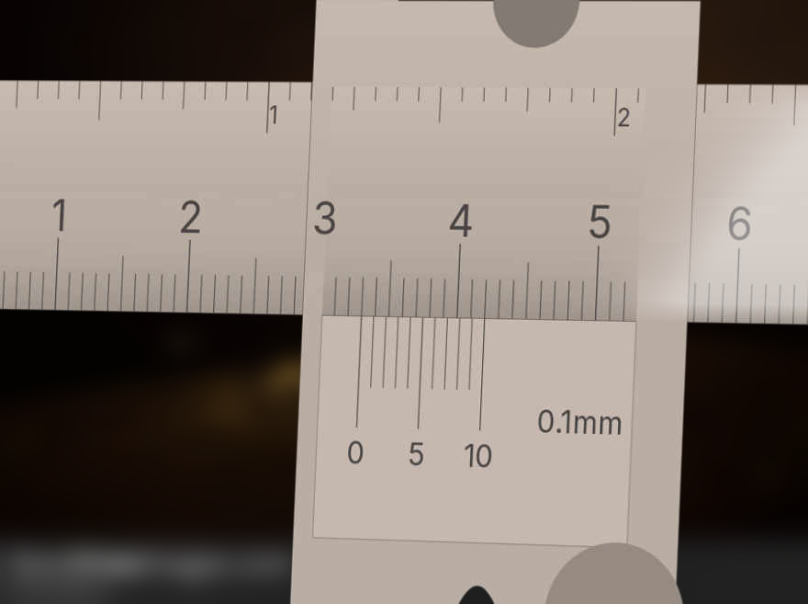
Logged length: 33.0,mm
